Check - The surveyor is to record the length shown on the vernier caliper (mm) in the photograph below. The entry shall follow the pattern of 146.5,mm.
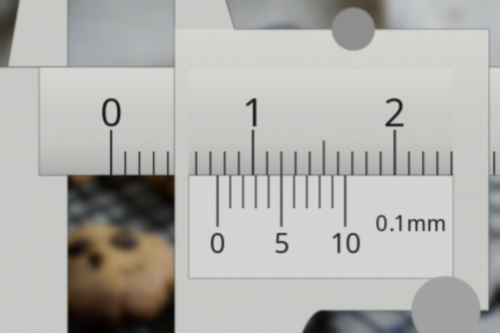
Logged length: 7.5,mm
